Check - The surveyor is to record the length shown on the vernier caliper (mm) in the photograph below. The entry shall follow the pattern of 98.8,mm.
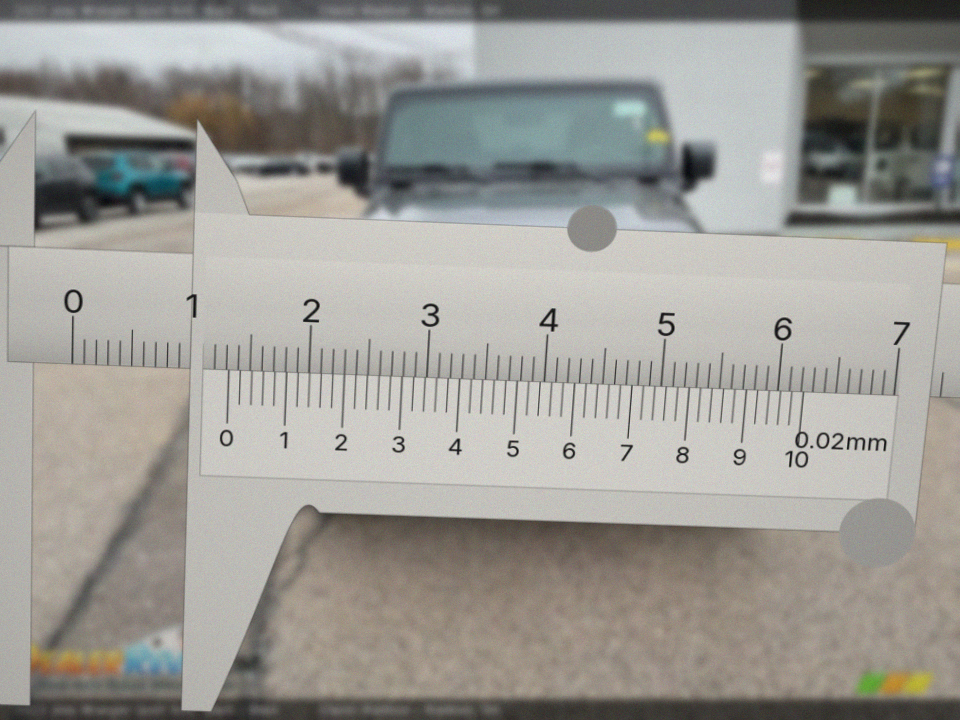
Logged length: 13.2,mm
